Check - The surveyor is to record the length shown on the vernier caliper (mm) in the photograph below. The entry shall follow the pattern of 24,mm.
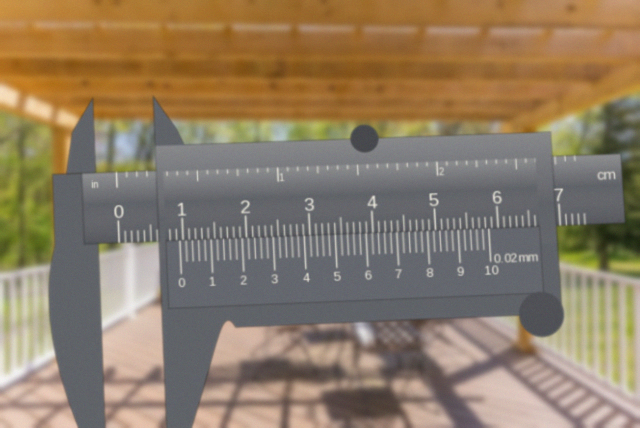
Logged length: 9.5,mm
